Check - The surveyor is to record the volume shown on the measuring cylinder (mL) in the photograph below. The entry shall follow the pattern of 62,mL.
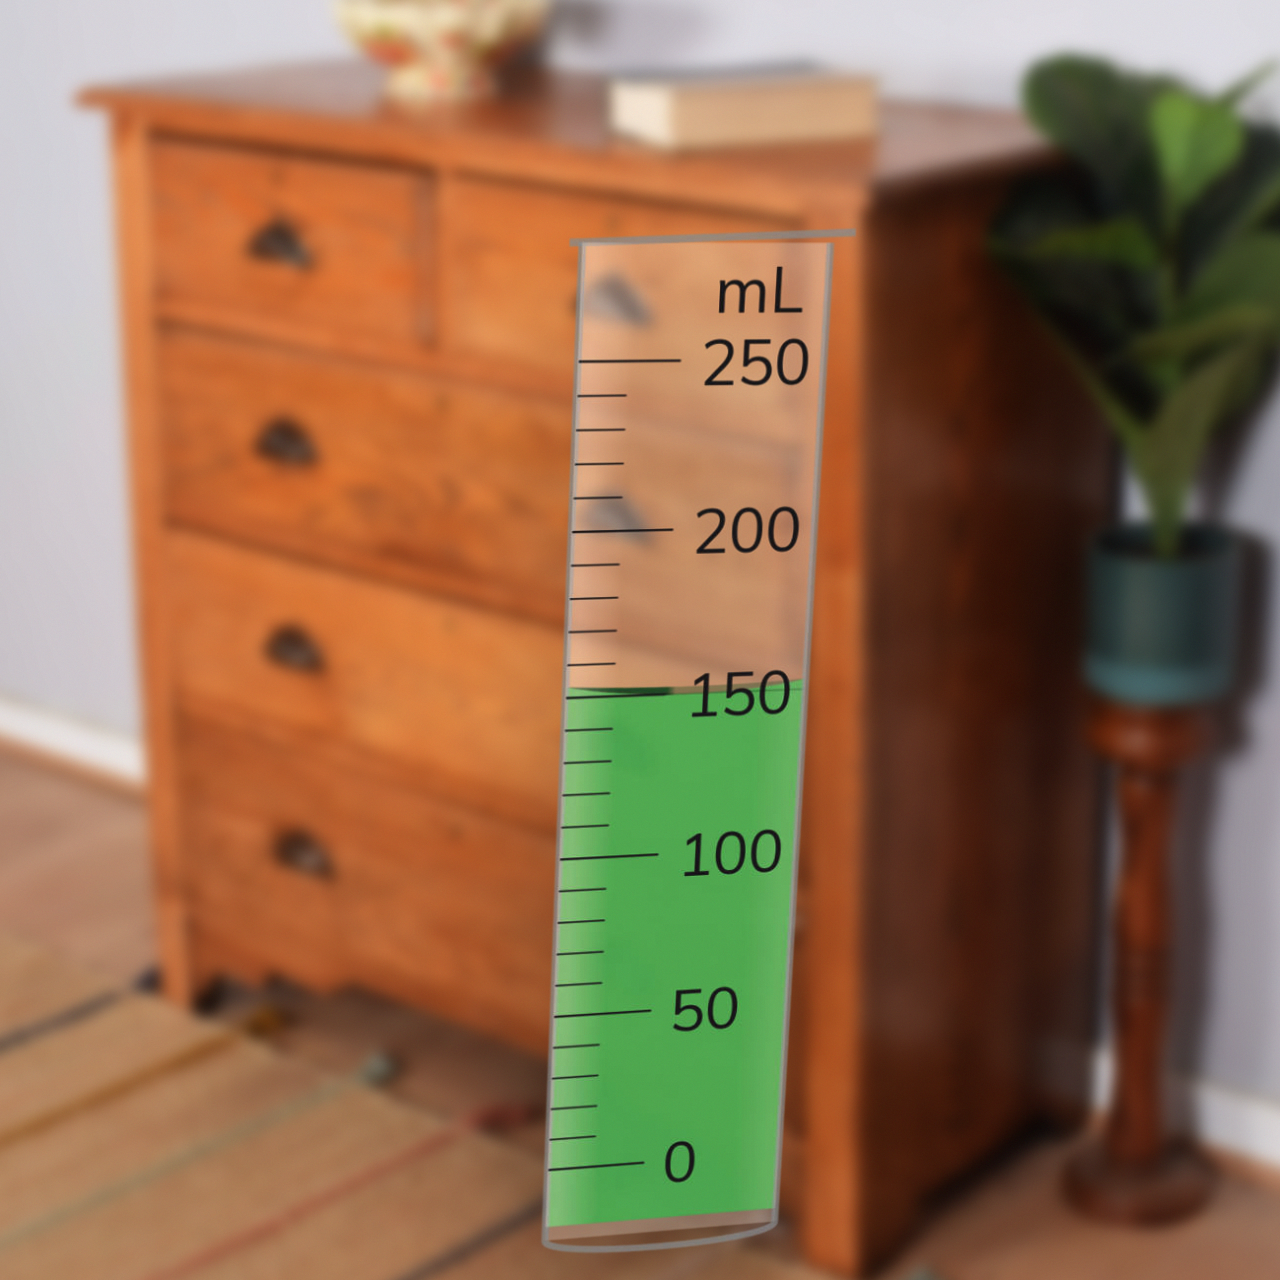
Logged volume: 150,mL
